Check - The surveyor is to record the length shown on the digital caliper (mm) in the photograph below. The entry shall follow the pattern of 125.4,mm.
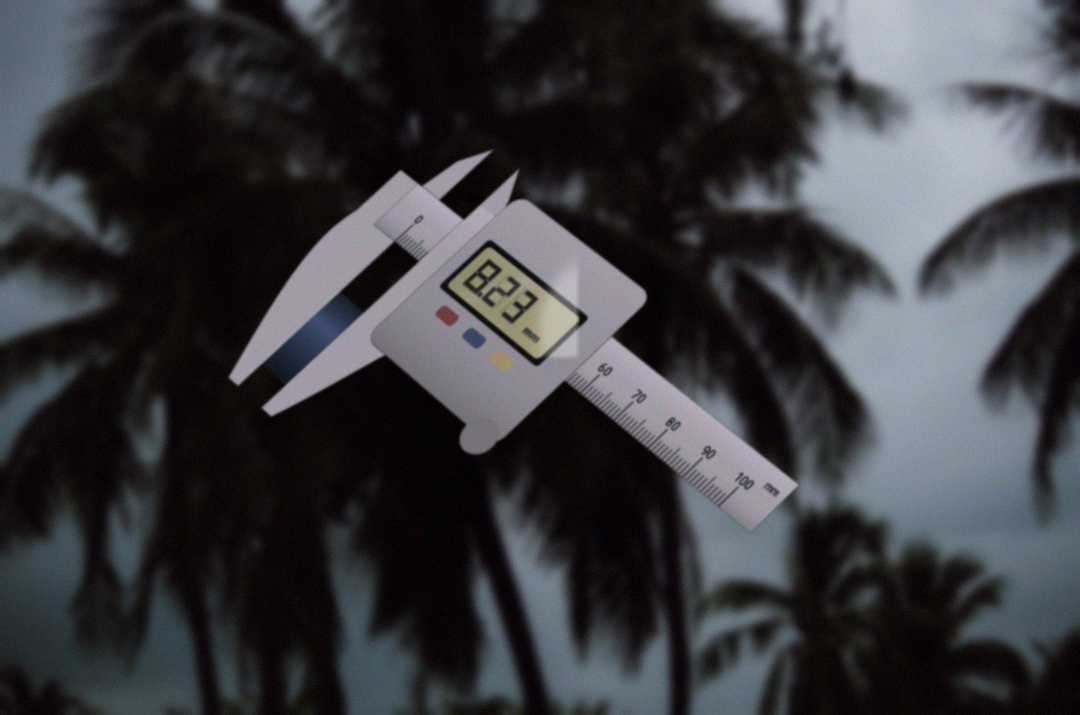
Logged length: 8.23,mm
